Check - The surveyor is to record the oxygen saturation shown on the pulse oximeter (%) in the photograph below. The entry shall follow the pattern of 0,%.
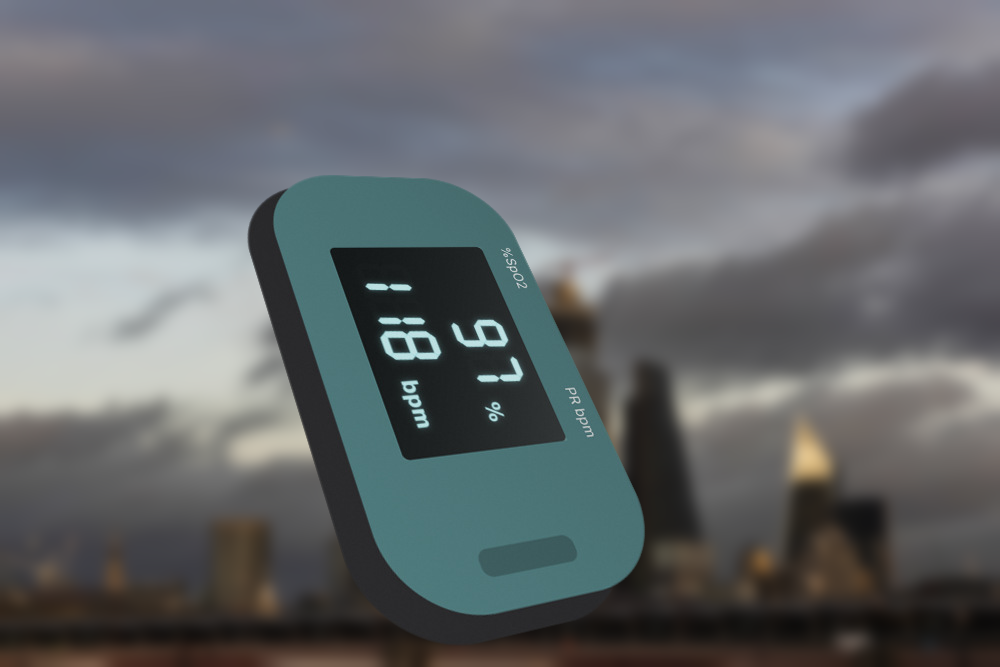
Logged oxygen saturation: 97,%
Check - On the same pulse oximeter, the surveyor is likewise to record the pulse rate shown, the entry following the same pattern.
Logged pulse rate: 118,bpm
